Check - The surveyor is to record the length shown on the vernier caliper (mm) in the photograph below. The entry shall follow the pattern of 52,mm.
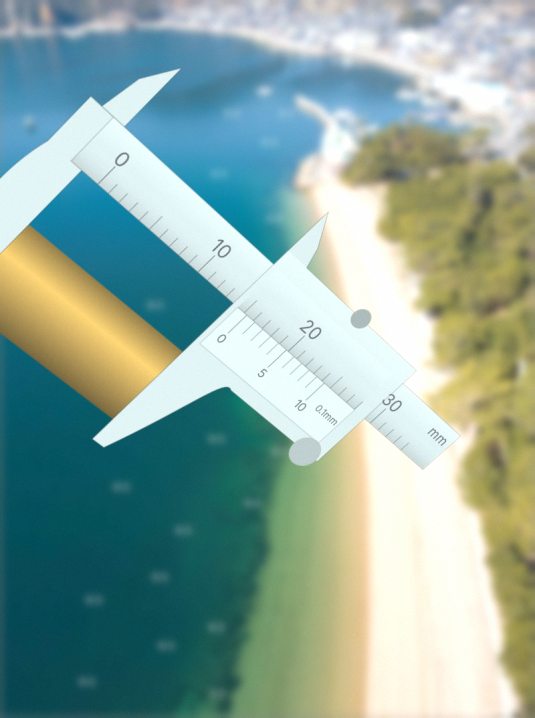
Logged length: 15.3,mm
